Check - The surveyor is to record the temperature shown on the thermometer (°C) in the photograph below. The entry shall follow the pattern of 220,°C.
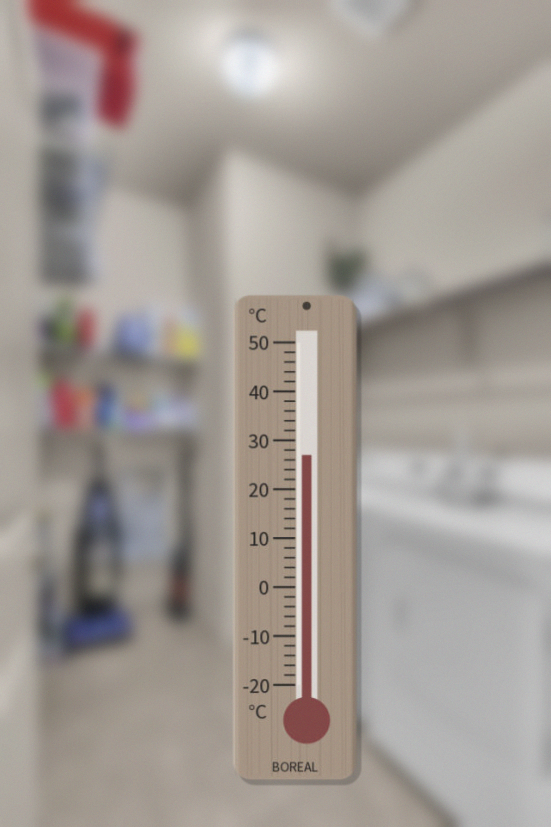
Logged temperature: 27,°C
